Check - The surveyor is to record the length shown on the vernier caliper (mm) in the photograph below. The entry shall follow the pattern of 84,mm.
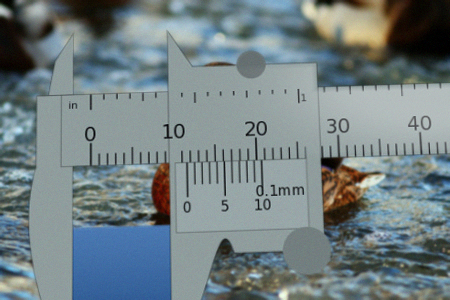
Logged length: 11.6,mm
